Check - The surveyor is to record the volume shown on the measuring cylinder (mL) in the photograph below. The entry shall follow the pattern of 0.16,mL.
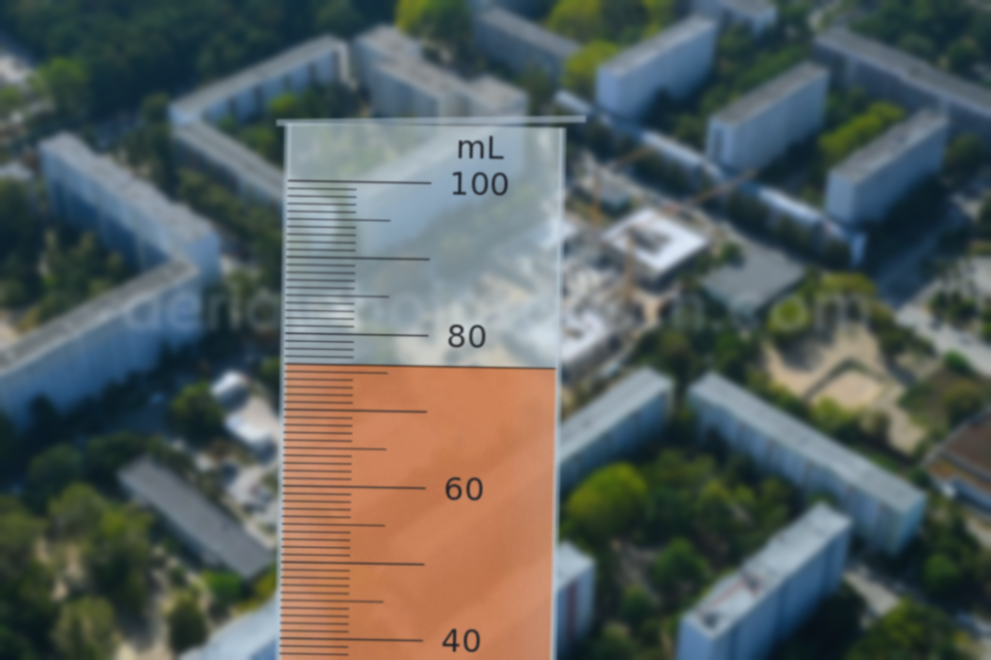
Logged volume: 76,mL
